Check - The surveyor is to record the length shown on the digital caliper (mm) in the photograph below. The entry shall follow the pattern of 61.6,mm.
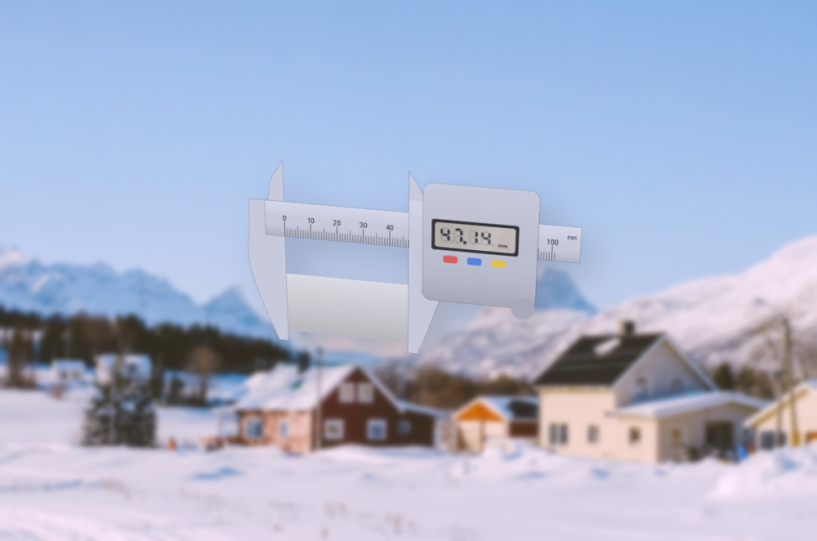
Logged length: 47.14,mm
